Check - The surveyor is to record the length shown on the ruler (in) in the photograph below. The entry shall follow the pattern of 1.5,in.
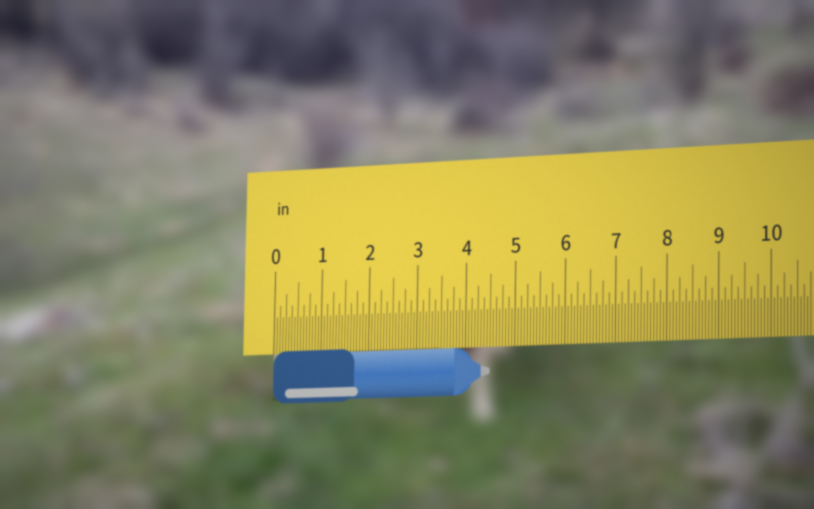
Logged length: 4.5,in
